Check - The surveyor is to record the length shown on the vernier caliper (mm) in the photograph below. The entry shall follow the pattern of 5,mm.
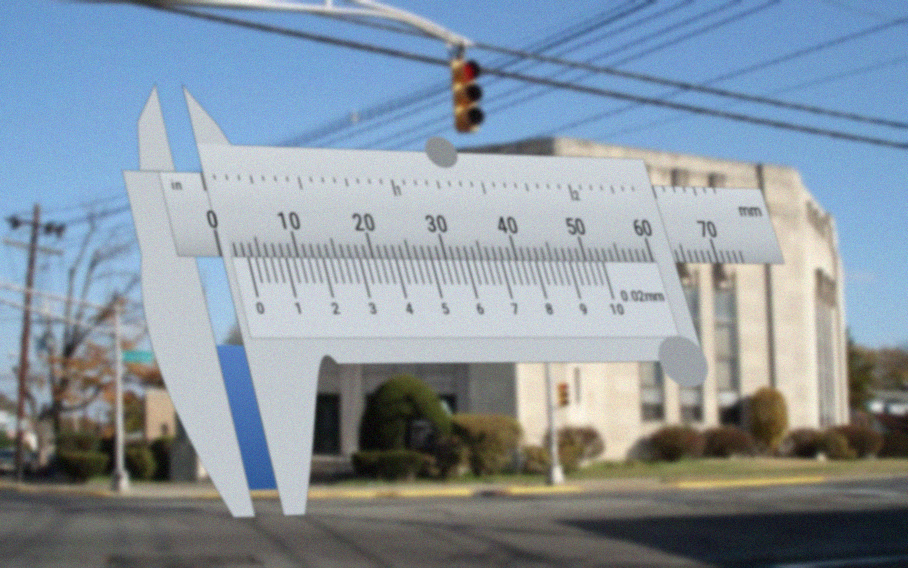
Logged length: 3.5,mm
